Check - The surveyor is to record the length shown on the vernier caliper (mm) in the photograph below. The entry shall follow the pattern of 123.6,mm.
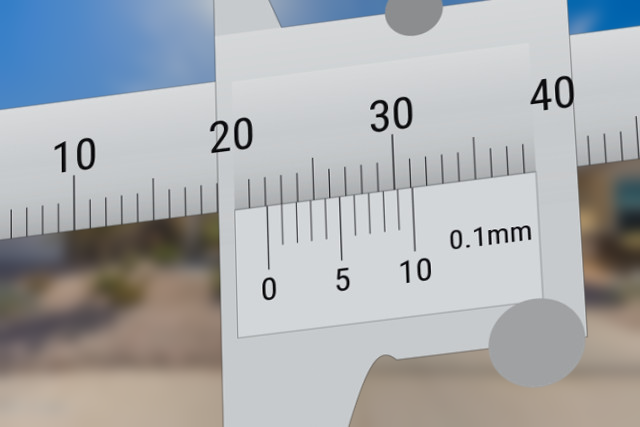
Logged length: 22.1,mm
